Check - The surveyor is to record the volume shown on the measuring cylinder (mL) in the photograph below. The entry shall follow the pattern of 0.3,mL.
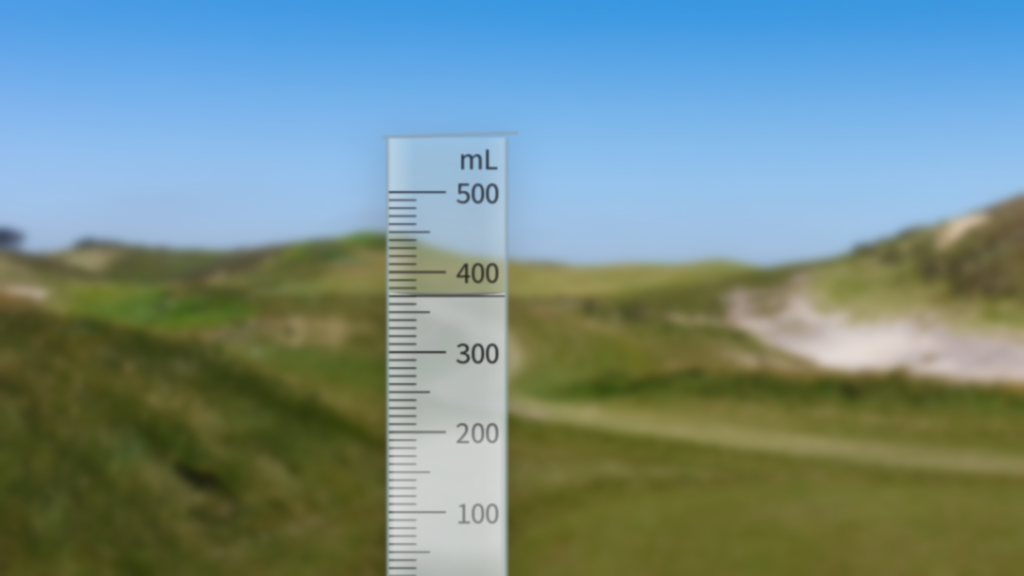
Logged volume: 370,mL
